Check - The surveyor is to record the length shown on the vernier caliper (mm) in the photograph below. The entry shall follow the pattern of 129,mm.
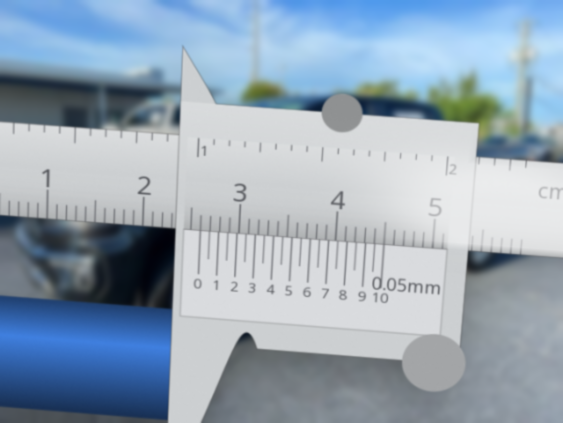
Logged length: 26.0,mm
